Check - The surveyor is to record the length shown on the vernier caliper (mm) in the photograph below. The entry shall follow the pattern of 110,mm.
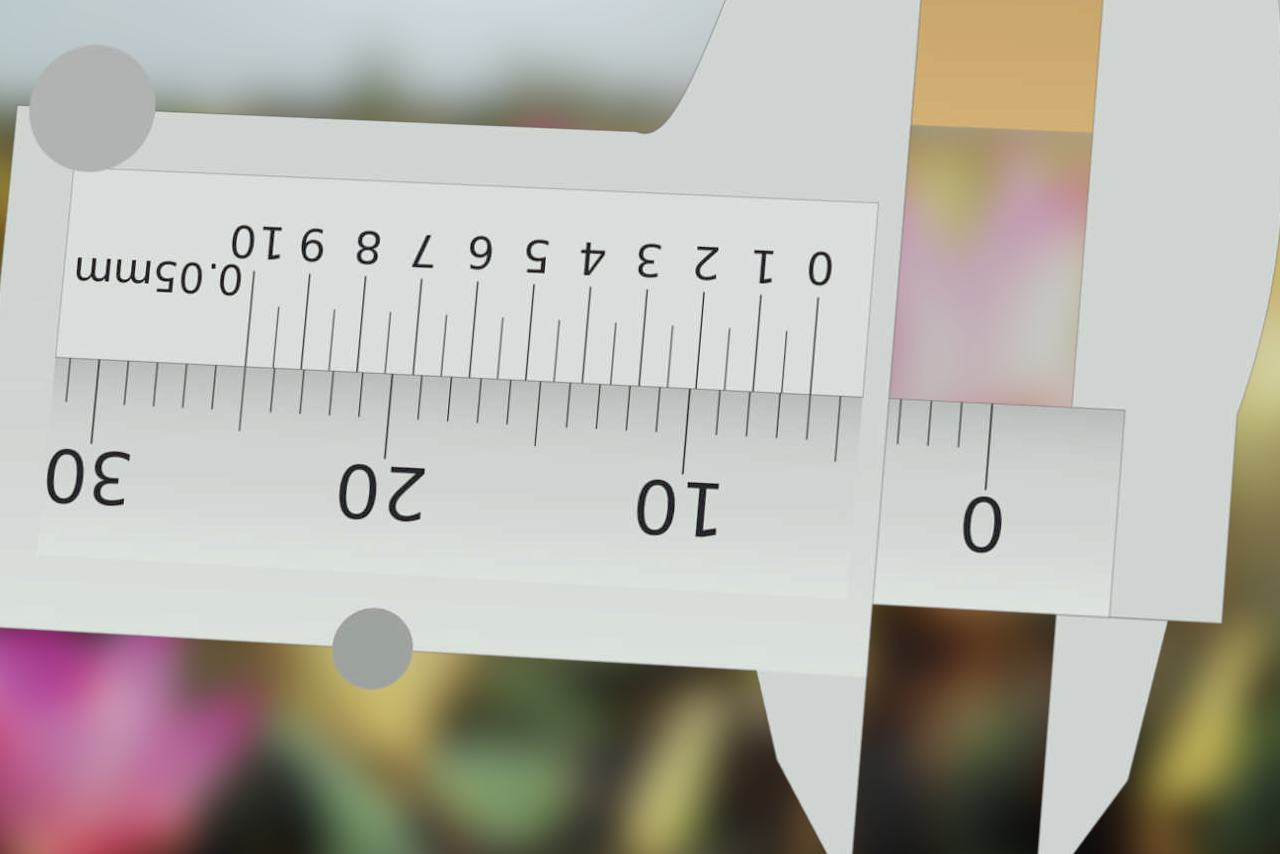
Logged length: 6.00,mm
